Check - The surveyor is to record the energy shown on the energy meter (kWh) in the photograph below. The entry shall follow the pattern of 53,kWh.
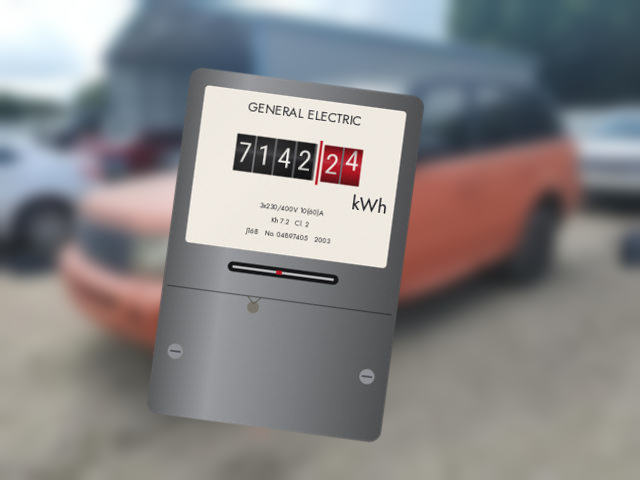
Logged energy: 7142.24,kWh
